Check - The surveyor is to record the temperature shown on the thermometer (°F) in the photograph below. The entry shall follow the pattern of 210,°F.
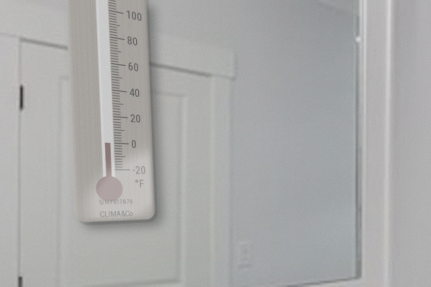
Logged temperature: 0,°F
